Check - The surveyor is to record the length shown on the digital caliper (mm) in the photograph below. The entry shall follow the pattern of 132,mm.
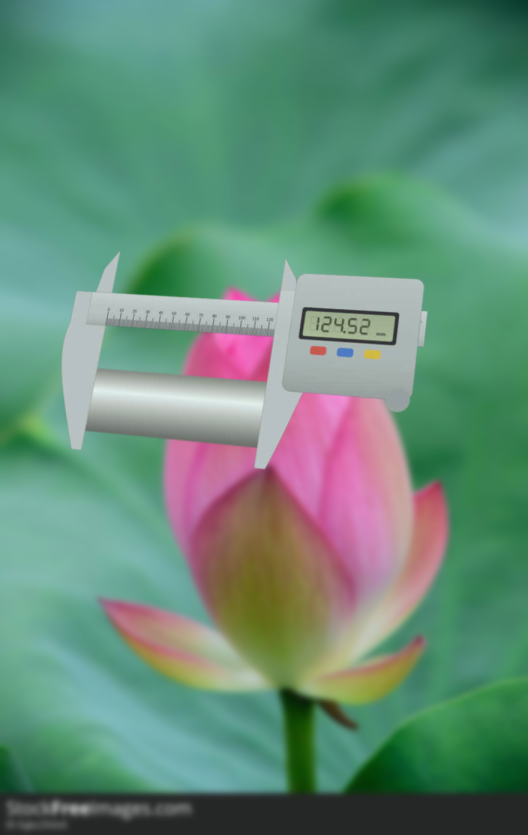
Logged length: 124.52,mm
